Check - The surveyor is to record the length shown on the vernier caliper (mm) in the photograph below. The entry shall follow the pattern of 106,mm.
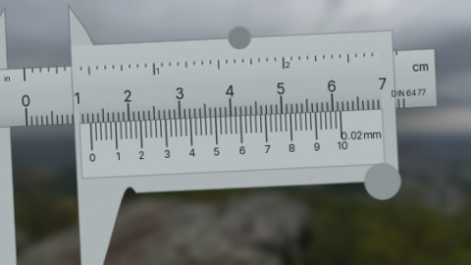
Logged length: 12.5,mm
